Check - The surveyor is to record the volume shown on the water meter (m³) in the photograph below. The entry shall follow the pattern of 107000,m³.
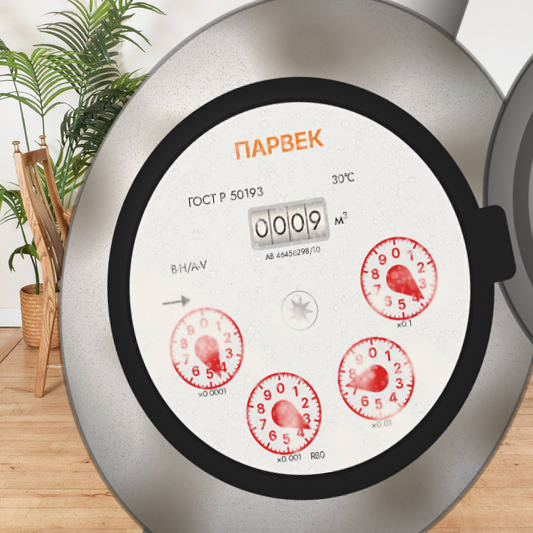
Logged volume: 9.3734,m³
